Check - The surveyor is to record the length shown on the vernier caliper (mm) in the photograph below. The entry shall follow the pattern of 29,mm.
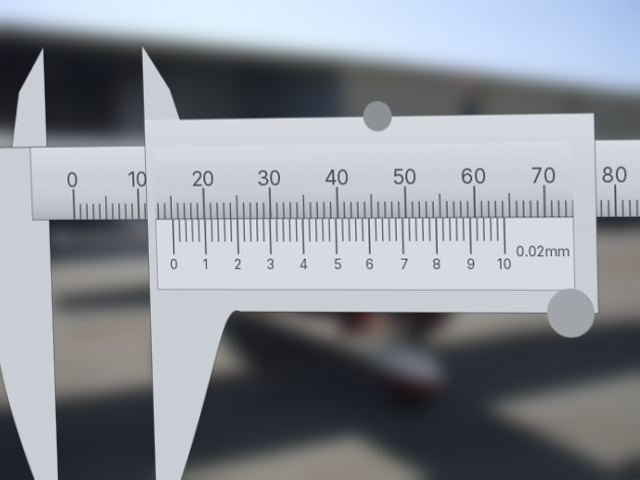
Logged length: 15.2,mm
